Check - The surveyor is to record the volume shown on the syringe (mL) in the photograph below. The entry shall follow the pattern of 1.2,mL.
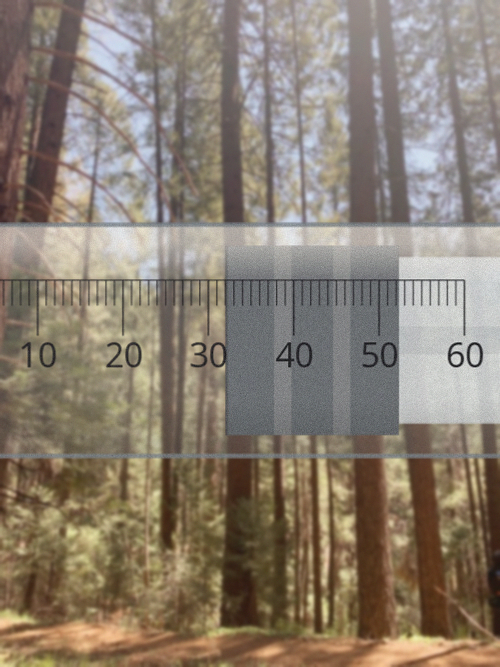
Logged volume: 32,mL
